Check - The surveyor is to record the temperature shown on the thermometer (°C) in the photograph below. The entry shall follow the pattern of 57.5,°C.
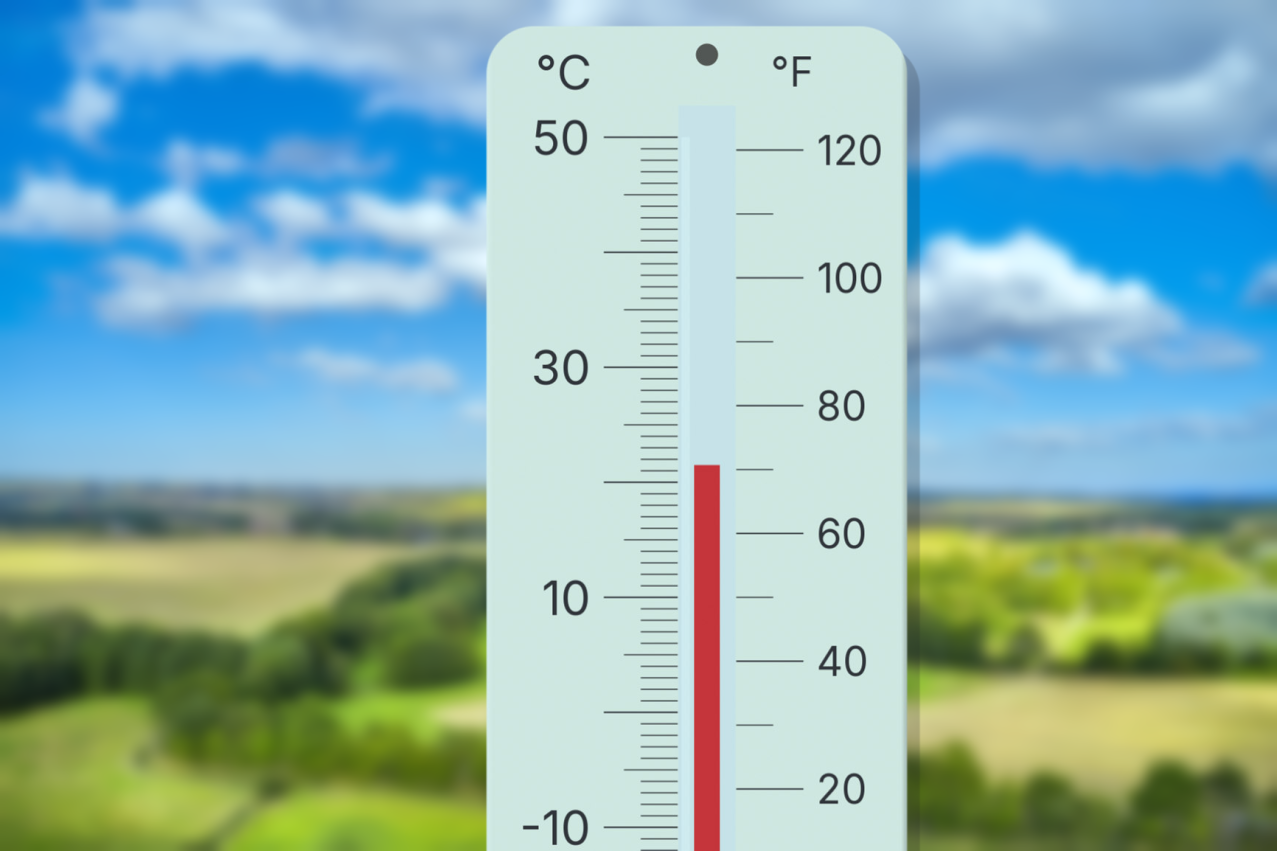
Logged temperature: 21.5,°C
